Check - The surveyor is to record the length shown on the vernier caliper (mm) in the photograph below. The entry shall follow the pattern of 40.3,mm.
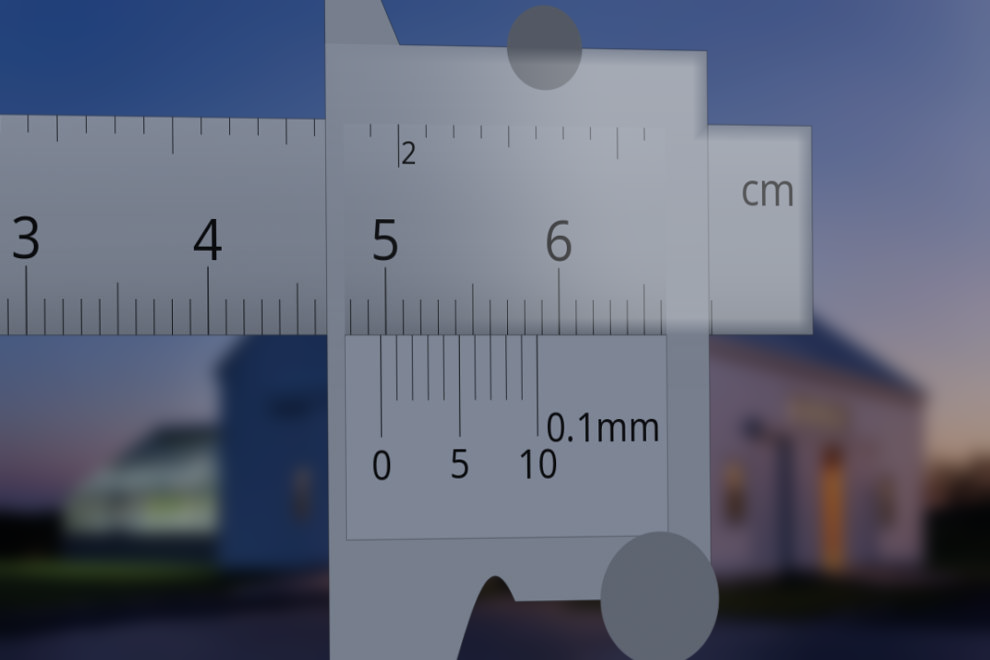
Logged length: 49.7,mm
